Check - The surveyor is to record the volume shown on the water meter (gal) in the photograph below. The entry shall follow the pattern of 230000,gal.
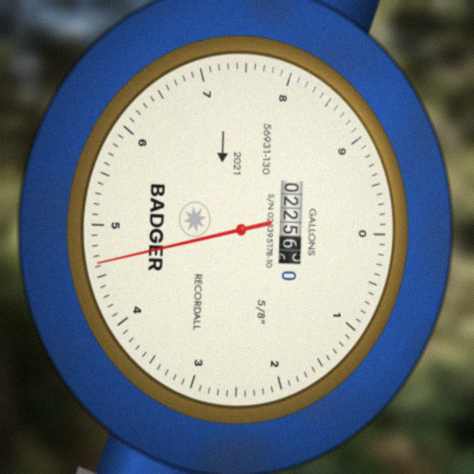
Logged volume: 225654.6,gal
